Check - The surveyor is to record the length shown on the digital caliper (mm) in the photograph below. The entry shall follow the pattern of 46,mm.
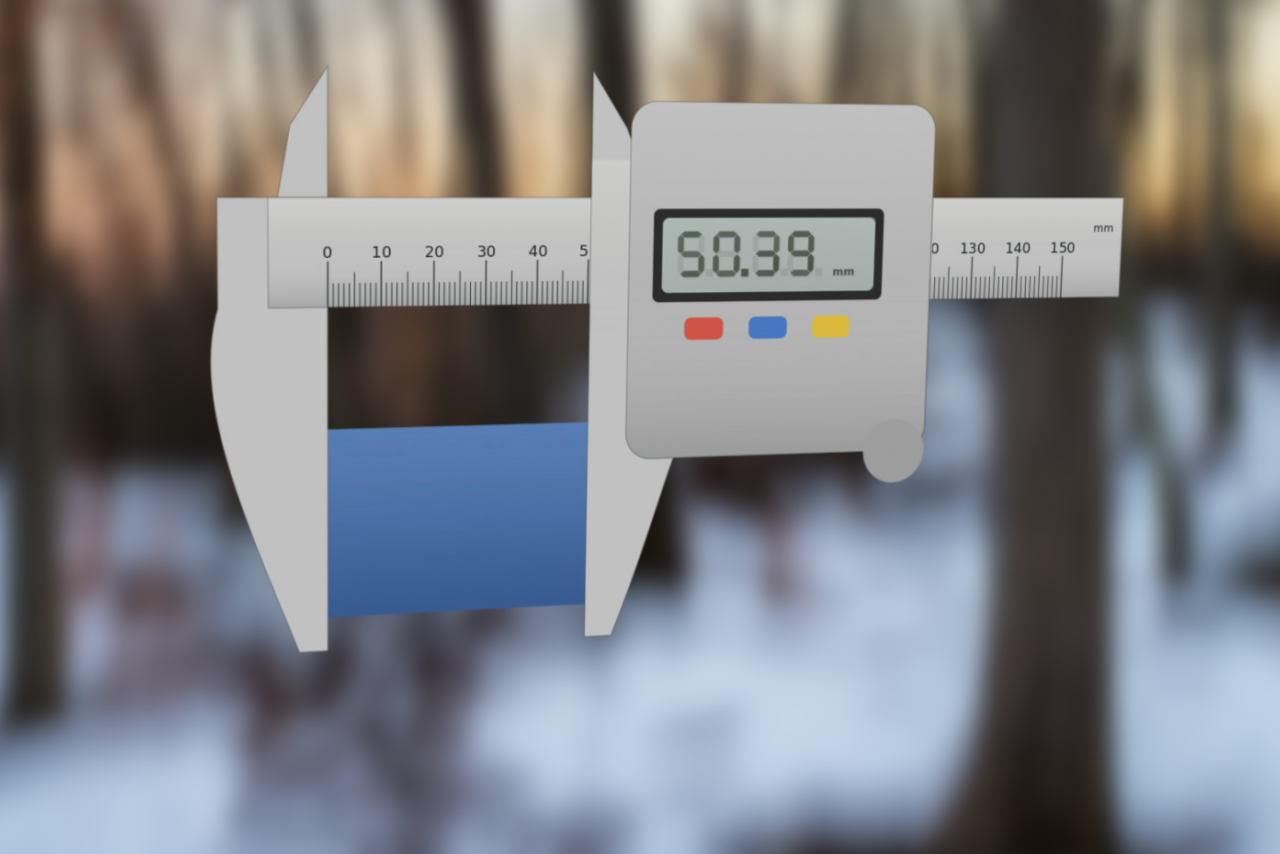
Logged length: 50.39,mm
